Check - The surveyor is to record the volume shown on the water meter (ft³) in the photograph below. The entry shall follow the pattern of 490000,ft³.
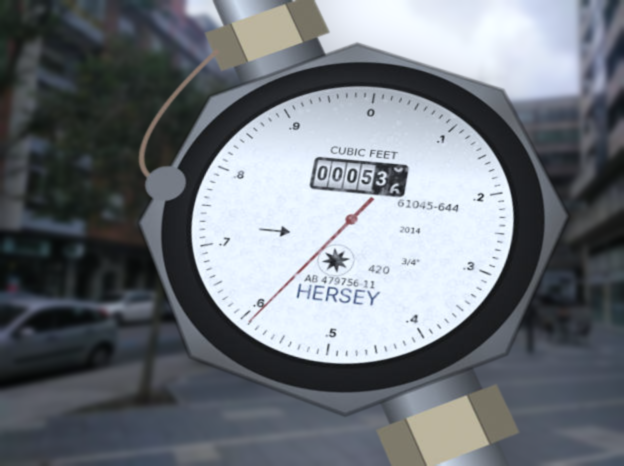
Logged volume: 535.59,ft³
